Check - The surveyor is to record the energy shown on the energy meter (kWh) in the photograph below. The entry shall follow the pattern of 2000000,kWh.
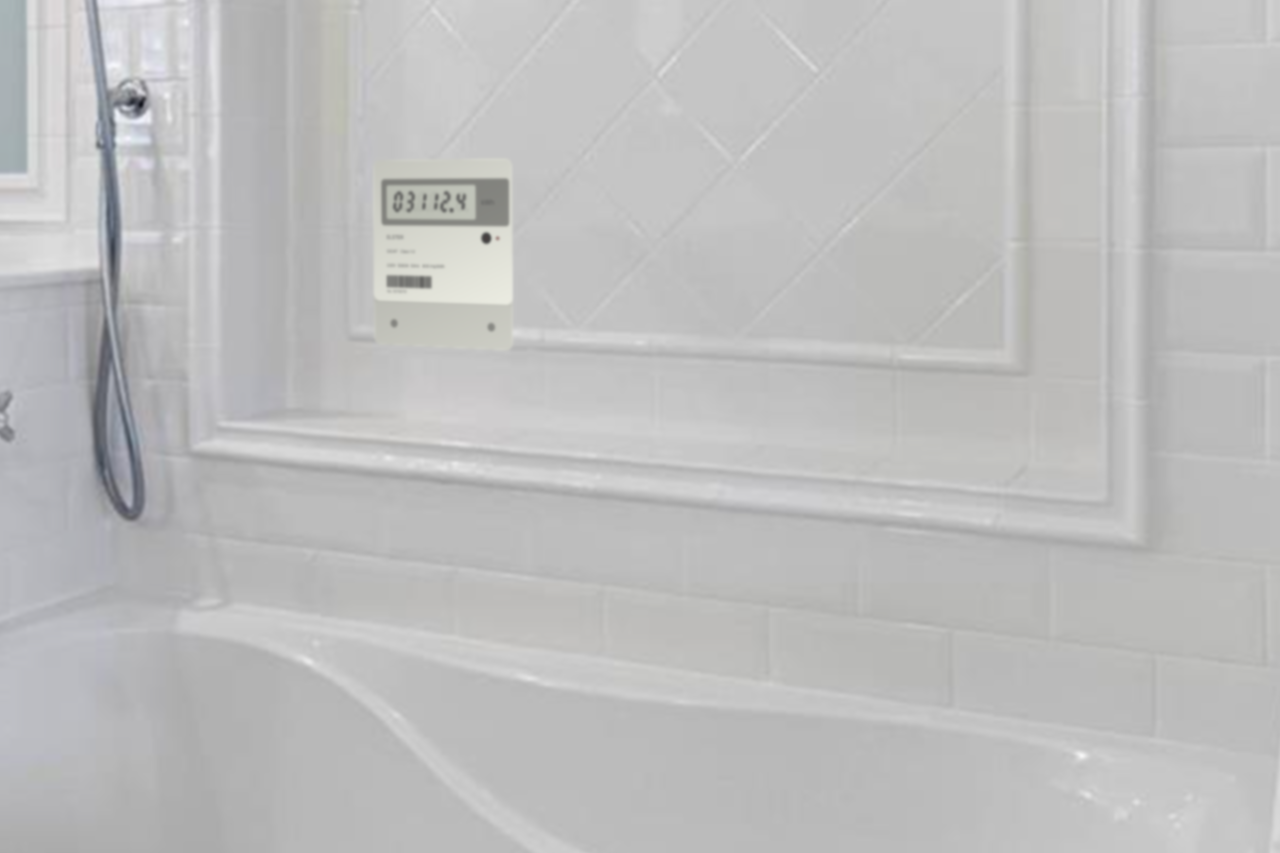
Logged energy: 3112.4,kWh
